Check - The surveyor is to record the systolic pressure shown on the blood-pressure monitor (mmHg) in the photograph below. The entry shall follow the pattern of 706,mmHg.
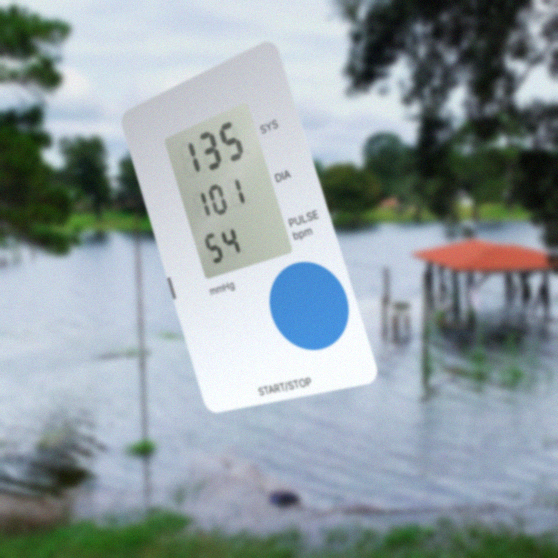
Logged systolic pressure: 135,mmHg
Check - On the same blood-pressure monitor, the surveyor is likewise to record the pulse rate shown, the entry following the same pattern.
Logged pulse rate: 54,bpm
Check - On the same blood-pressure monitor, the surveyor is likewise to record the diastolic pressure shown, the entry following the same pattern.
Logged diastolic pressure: 101,mmHg
